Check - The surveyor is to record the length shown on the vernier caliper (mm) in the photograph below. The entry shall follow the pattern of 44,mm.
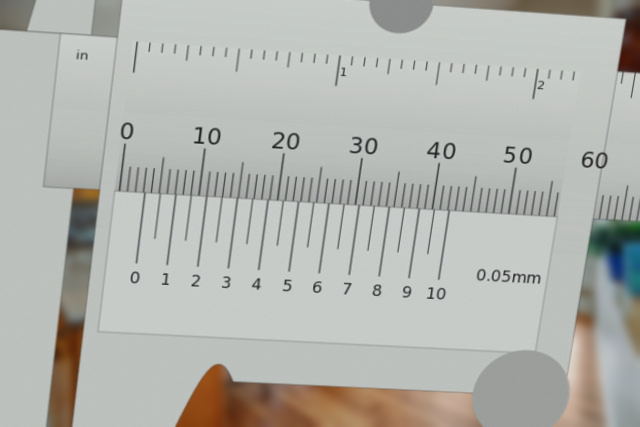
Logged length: 3.2,mm
